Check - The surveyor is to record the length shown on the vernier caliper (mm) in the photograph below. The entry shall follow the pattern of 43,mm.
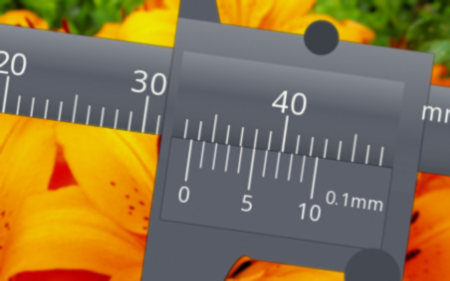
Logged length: 33.5,mm
